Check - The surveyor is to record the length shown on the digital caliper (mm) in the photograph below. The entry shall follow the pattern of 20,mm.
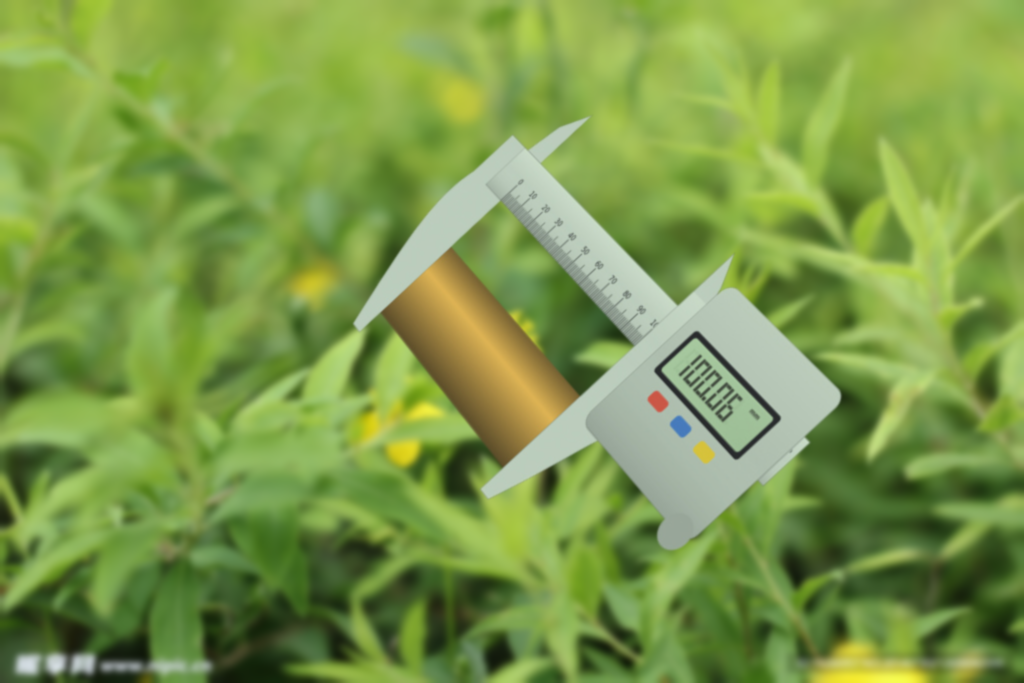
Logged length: 100.06,mm
